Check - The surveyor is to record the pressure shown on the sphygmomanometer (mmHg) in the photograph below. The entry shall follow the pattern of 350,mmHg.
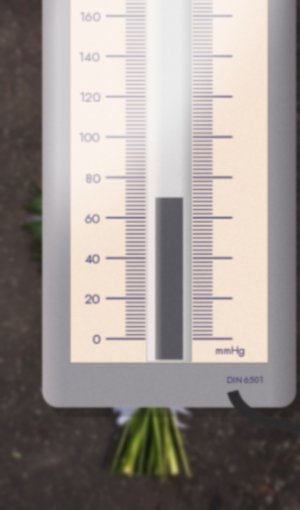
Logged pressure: 70,mmHg
